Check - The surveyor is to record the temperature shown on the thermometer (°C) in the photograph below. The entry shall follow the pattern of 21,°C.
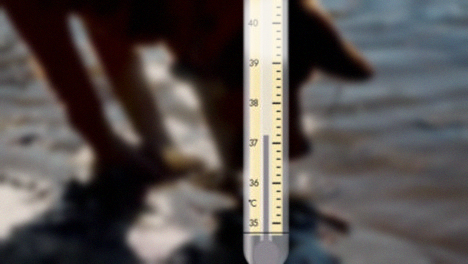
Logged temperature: 37.2,°C
